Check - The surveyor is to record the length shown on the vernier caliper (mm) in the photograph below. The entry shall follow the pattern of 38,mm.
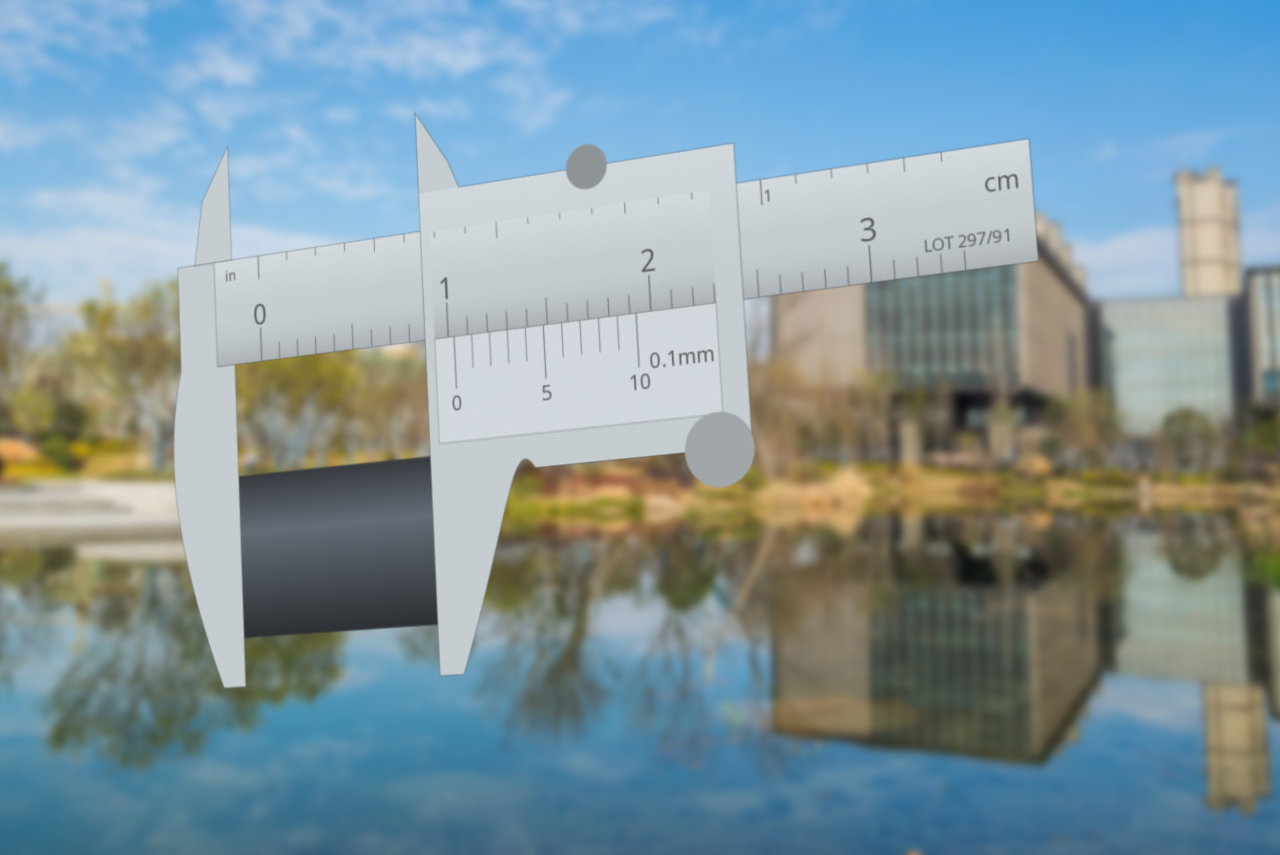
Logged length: 10.3,mm
